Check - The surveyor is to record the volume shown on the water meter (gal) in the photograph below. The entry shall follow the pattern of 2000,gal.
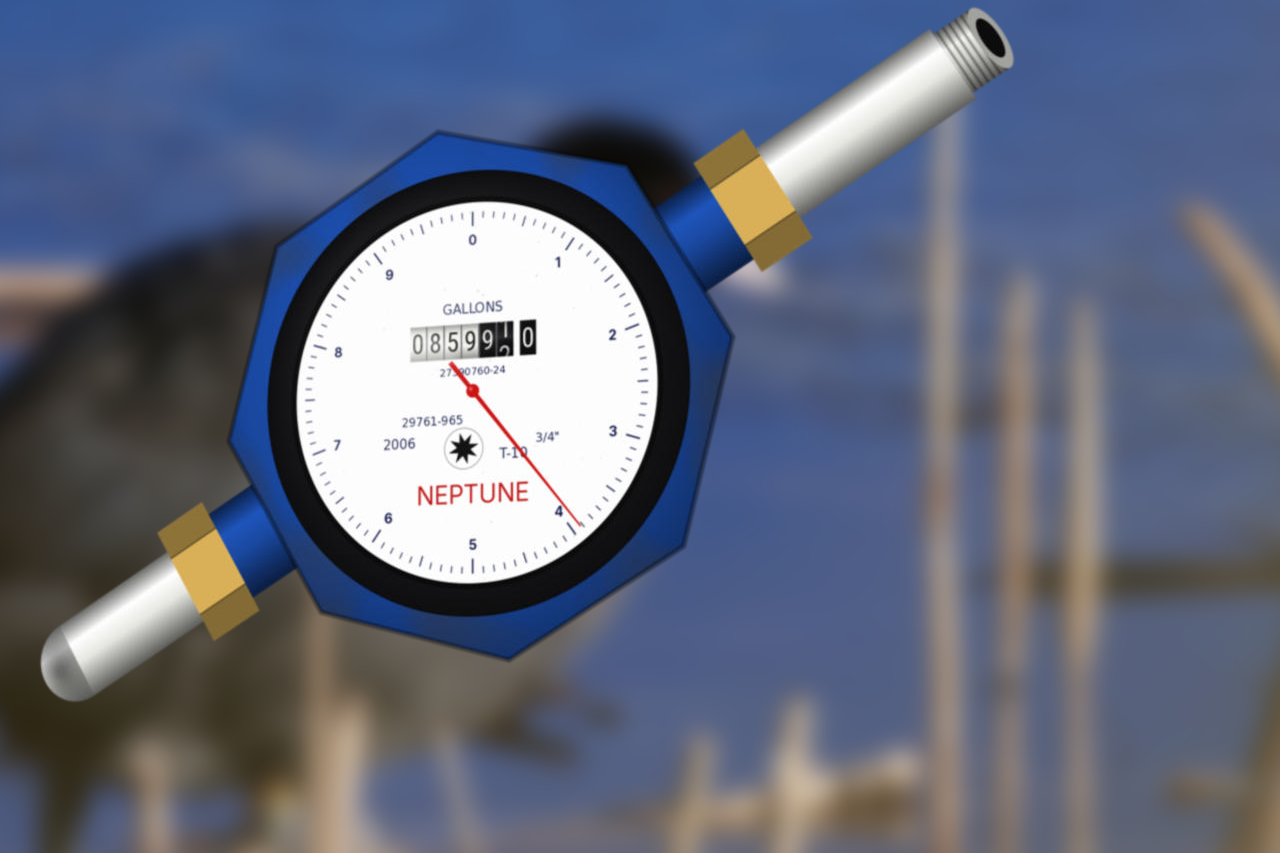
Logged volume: 859913.9,gal
